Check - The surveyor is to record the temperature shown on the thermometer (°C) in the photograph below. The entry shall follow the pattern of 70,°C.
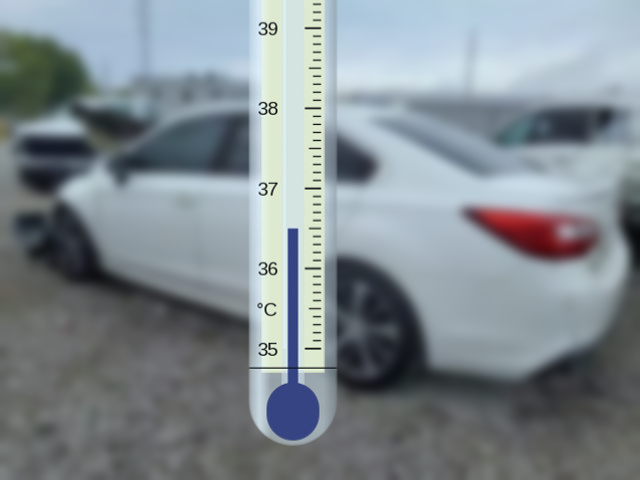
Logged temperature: 36.5,°C
